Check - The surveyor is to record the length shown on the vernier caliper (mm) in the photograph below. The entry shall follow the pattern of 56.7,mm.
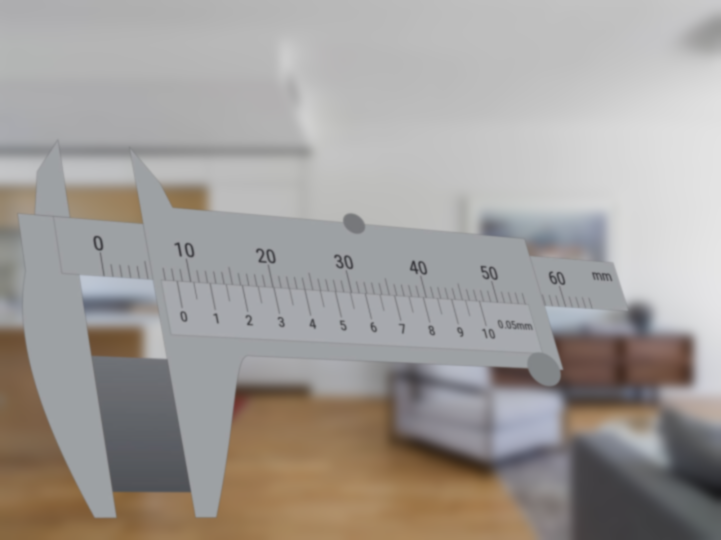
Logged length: 8.4,mm
